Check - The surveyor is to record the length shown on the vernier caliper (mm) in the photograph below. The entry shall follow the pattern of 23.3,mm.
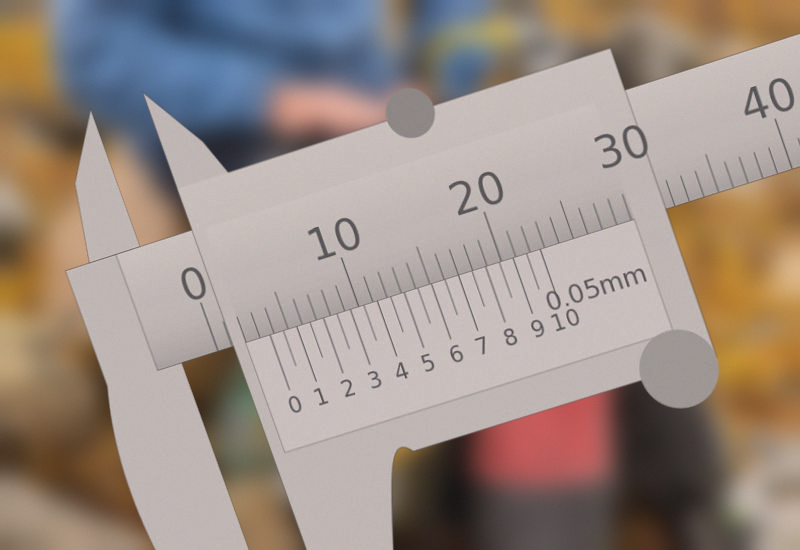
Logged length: 3.7,mm
